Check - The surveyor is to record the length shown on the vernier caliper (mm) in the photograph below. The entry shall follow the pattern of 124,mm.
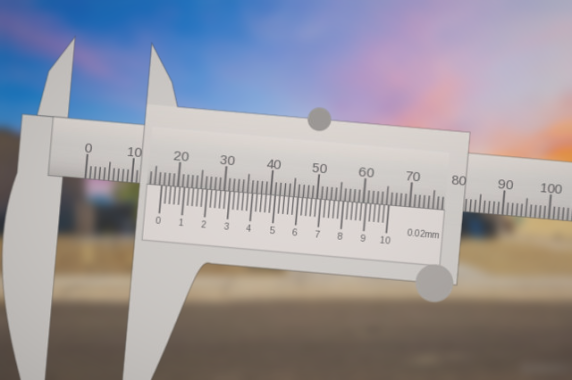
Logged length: 16.5,mm
